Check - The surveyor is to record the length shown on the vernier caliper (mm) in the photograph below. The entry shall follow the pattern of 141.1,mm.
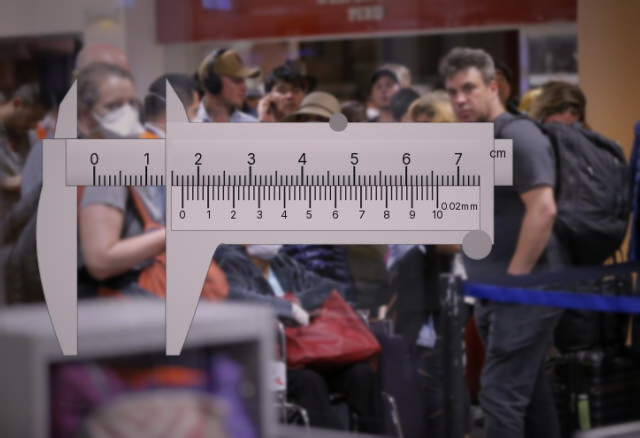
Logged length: 17.0,mm
